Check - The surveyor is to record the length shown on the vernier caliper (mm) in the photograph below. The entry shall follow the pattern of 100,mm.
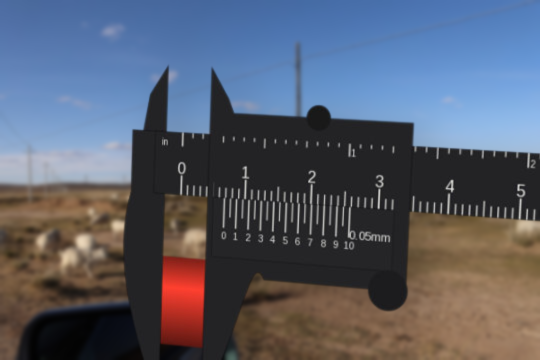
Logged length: 6.8,mm
